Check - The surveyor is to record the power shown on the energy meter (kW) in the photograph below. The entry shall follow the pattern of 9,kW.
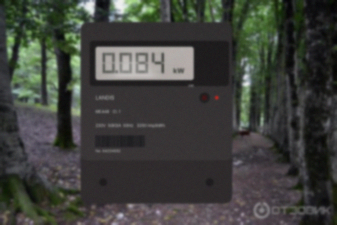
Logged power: 0.084,kW
